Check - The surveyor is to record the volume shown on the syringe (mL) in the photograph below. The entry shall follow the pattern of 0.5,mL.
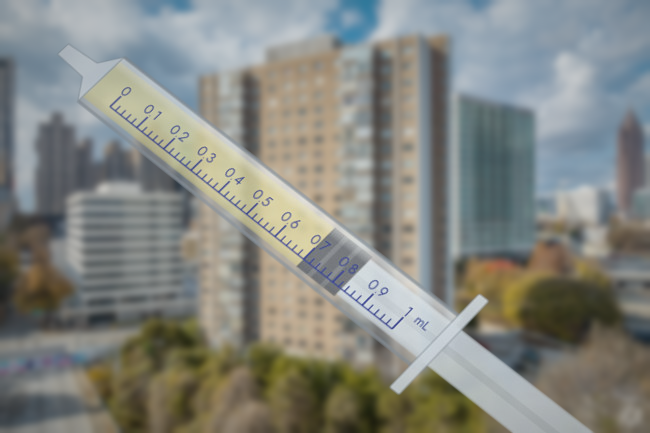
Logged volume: 0.7,mL
